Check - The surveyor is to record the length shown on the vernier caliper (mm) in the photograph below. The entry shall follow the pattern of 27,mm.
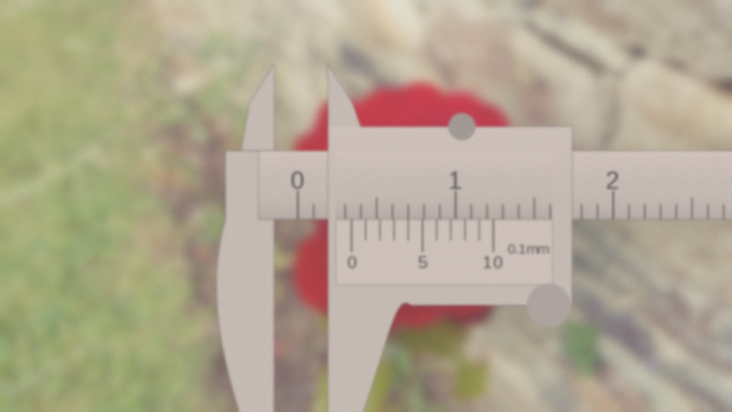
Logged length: 3.4,mm
